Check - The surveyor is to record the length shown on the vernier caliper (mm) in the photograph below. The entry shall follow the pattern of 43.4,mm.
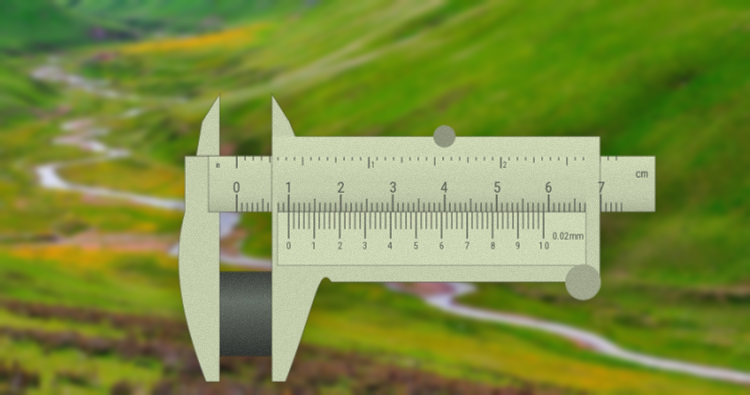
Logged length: 10.0,mm
